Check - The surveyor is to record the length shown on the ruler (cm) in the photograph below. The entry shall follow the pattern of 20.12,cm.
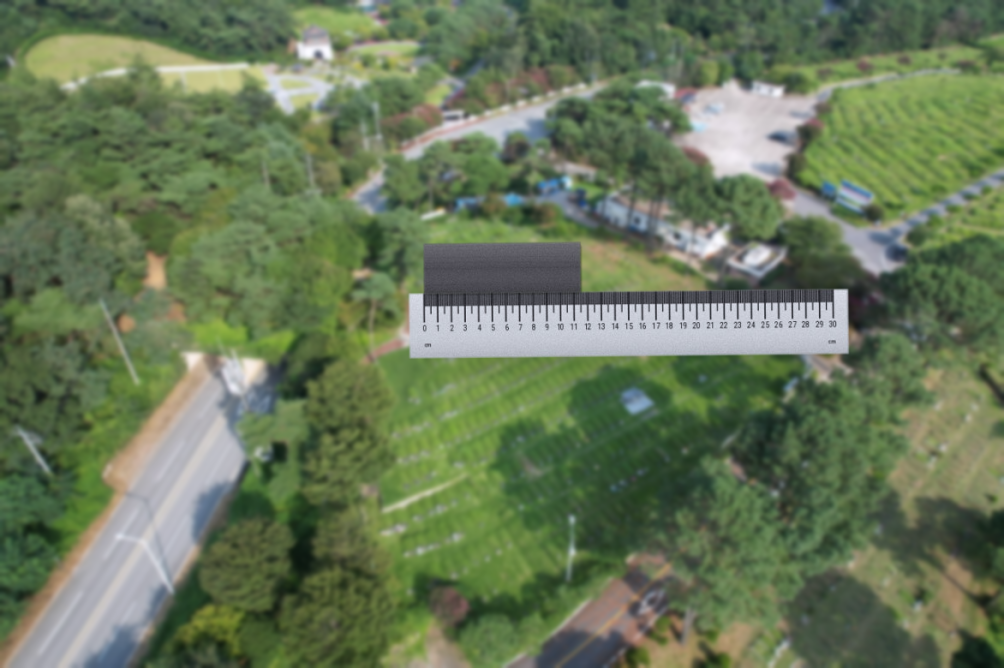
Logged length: 11.5,cm
